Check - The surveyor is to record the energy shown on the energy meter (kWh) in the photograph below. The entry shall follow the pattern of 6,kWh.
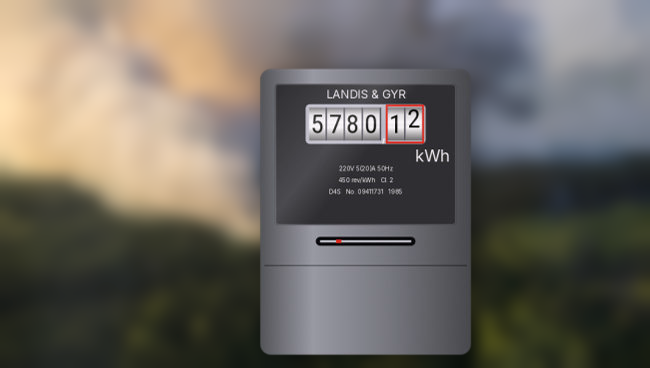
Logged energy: 5780.12,kWh
